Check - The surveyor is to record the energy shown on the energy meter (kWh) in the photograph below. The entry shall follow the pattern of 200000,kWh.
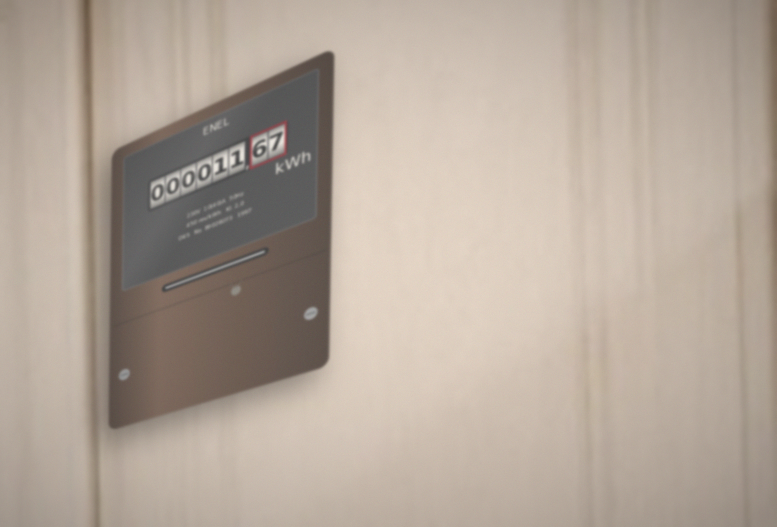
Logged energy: 11.67,kWh
